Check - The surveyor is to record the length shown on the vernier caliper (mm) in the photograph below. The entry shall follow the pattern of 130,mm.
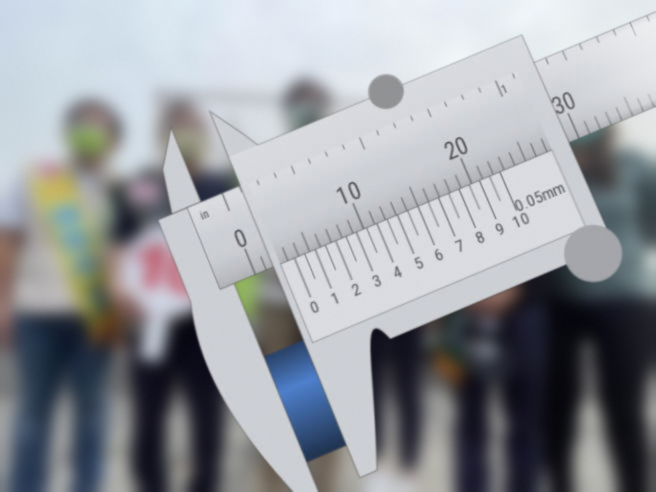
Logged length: 3.6,mm
